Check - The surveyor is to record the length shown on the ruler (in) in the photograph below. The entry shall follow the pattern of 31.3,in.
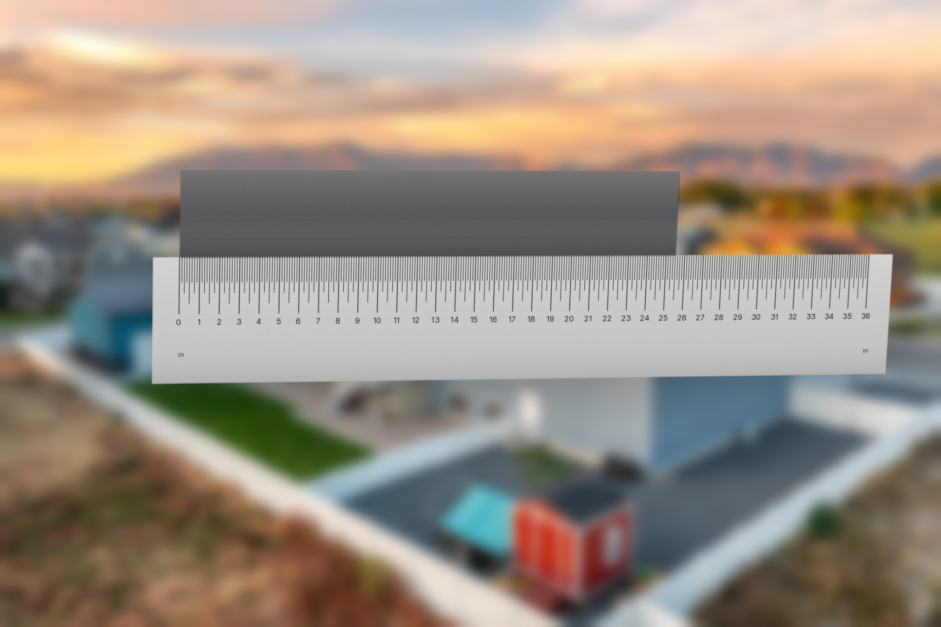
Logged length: 25.5,in
